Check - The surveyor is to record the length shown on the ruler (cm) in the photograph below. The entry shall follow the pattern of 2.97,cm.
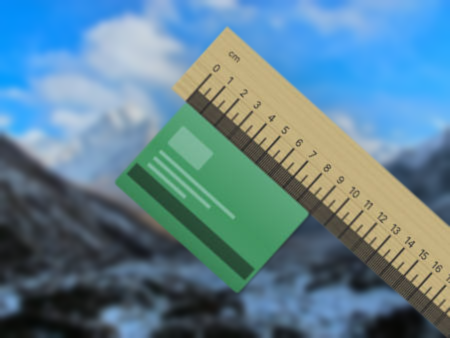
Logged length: 9,cm
